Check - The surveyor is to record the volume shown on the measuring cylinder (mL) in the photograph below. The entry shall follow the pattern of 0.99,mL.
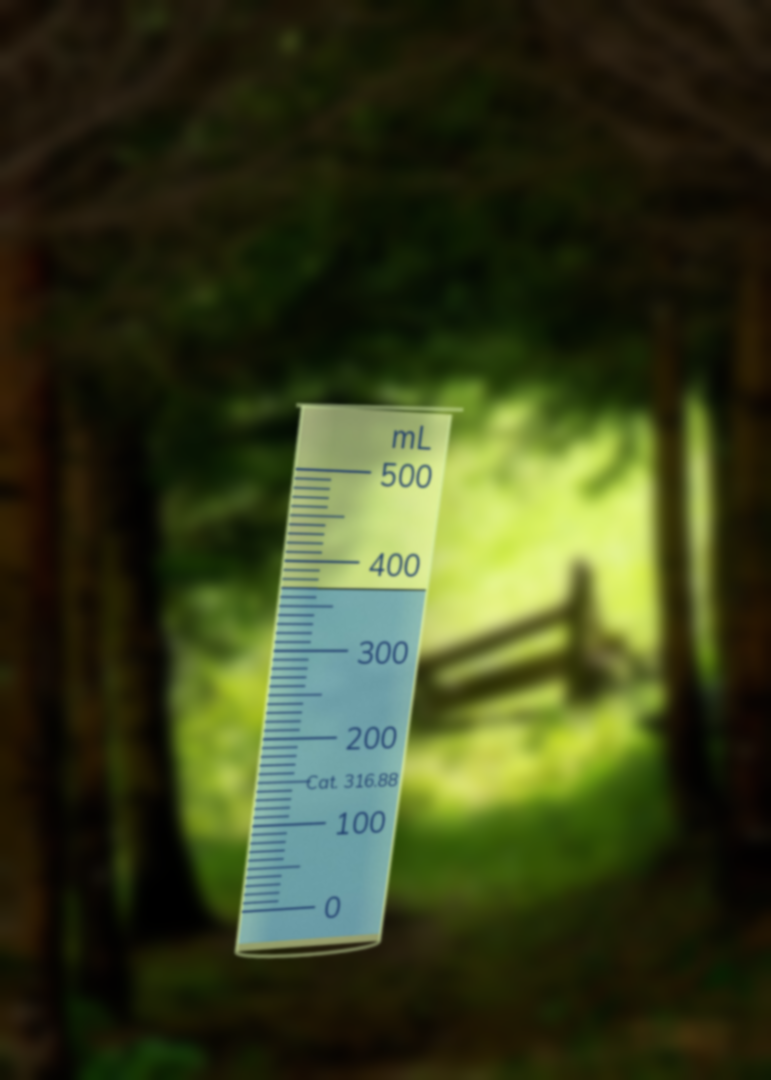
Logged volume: 370,mL
